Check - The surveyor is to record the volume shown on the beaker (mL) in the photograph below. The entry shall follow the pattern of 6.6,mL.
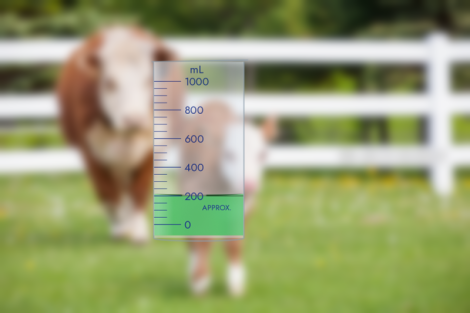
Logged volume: 200,mL
